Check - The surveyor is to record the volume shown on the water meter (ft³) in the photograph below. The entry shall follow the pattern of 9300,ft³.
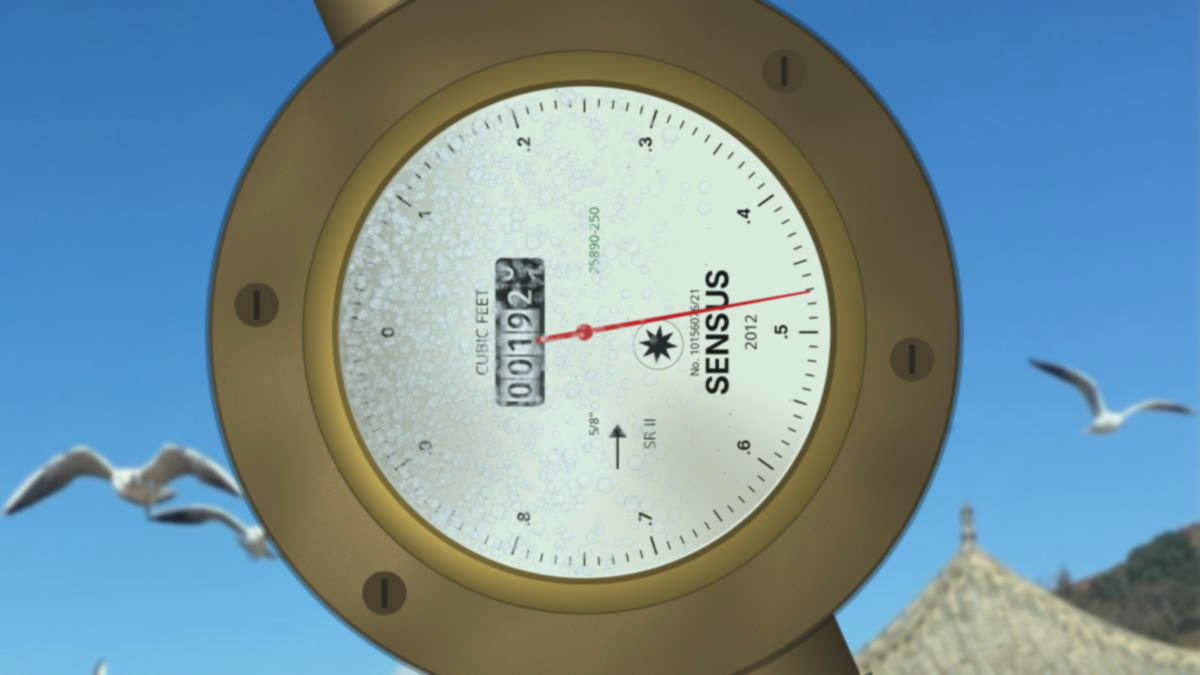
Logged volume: 1920.47,ft³
